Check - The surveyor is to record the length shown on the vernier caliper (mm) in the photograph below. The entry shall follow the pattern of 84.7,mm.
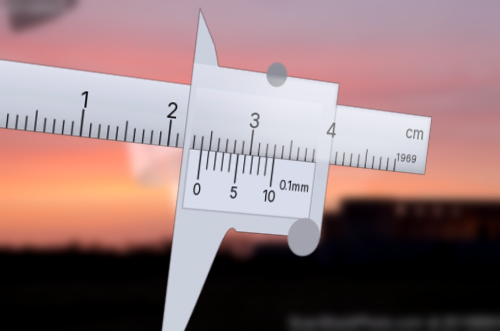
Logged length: 24.0,mm
